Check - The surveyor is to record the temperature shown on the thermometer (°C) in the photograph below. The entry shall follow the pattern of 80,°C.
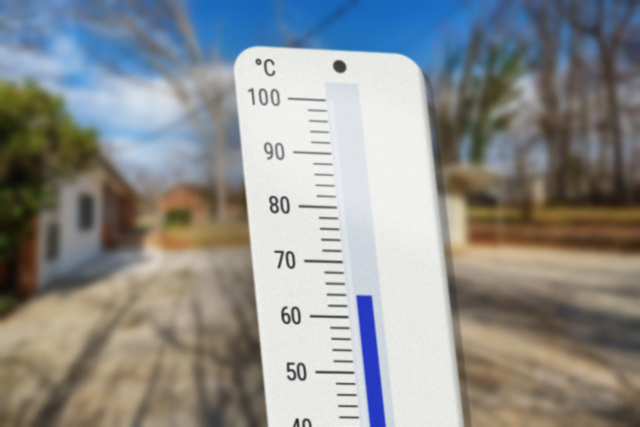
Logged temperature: 64,°C
